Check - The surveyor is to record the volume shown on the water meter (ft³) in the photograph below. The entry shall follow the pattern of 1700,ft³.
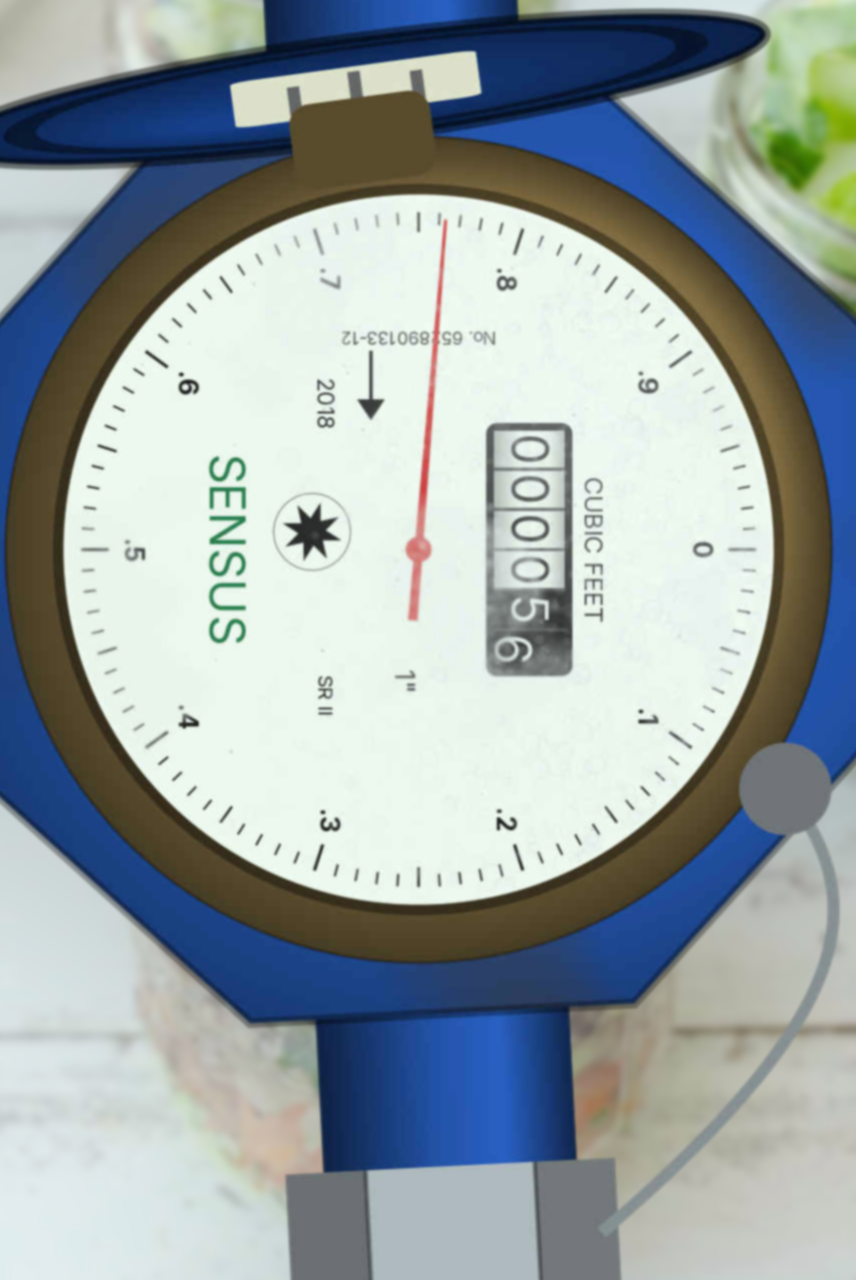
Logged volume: 55.76,ft³
